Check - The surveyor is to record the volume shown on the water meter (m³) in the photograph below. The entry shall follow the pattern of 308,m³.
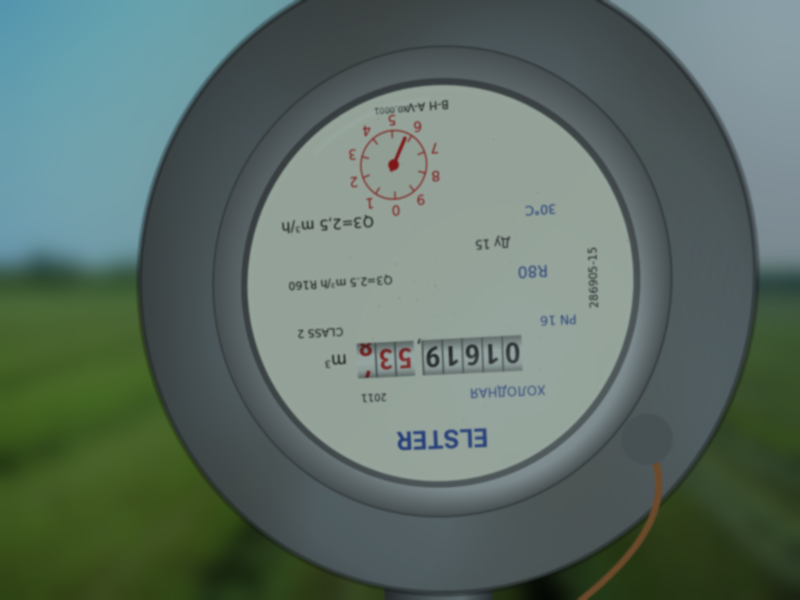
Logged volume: 1619.5375,m³
